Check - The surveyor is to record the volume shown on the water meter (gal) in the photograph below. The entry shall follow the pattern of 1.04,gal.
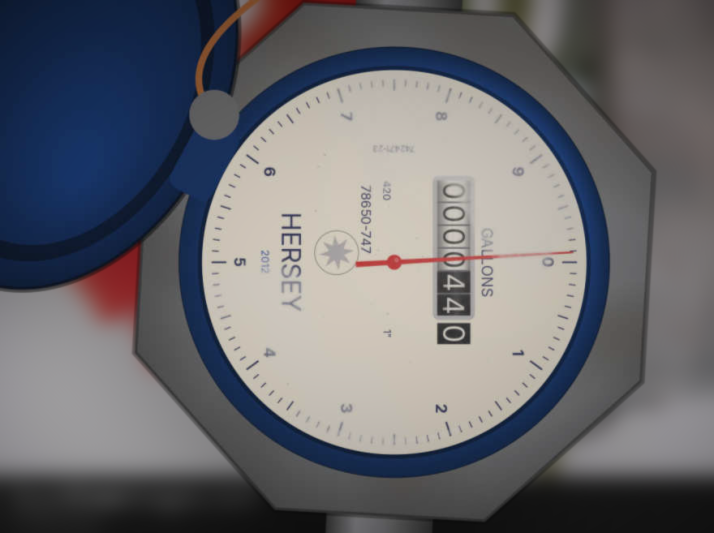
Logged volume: 439.9,gal
